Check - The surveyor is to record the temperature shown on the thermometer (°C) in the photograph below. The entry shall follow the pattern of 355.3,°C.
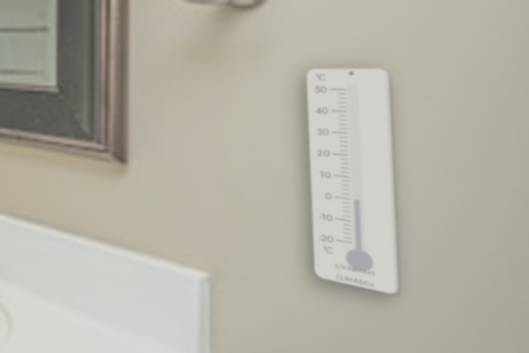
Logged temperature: 0,°C
